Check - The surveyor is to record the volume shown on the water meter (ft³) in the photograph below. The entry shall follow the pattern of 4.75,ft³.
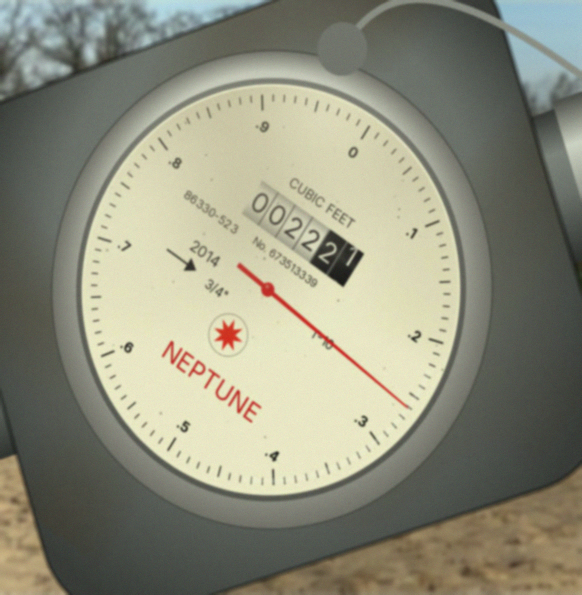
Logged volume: 2221.26,ft³
